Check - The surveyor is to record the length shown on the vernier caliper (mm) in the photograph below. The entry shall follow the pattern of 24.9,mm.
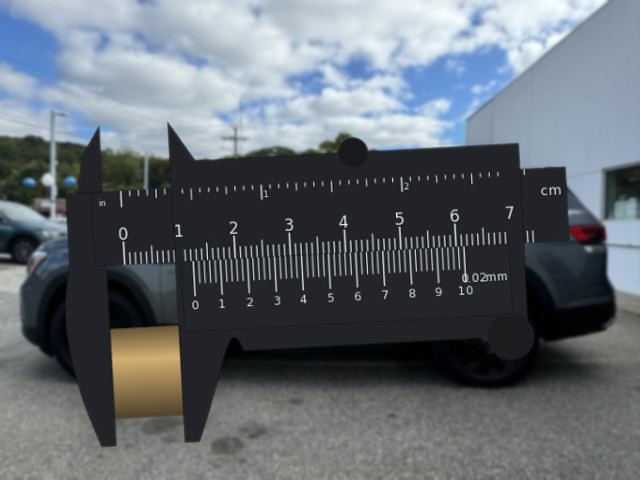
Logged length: 12.4,mm
